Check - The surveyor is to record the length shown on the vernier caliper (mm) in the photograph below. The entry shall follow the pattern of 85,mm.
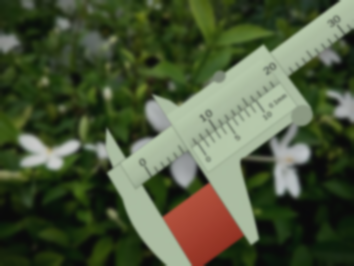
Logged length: 7.2,mm
